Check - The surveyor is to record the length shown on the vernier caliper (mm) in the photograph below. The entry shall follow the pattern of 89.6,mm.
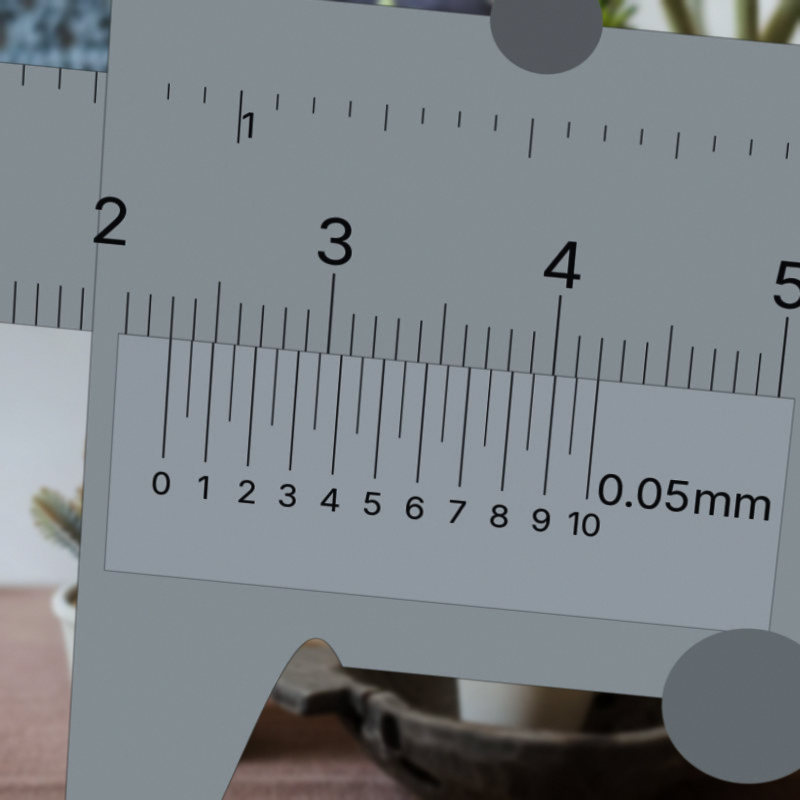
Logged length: 23.0,mm
